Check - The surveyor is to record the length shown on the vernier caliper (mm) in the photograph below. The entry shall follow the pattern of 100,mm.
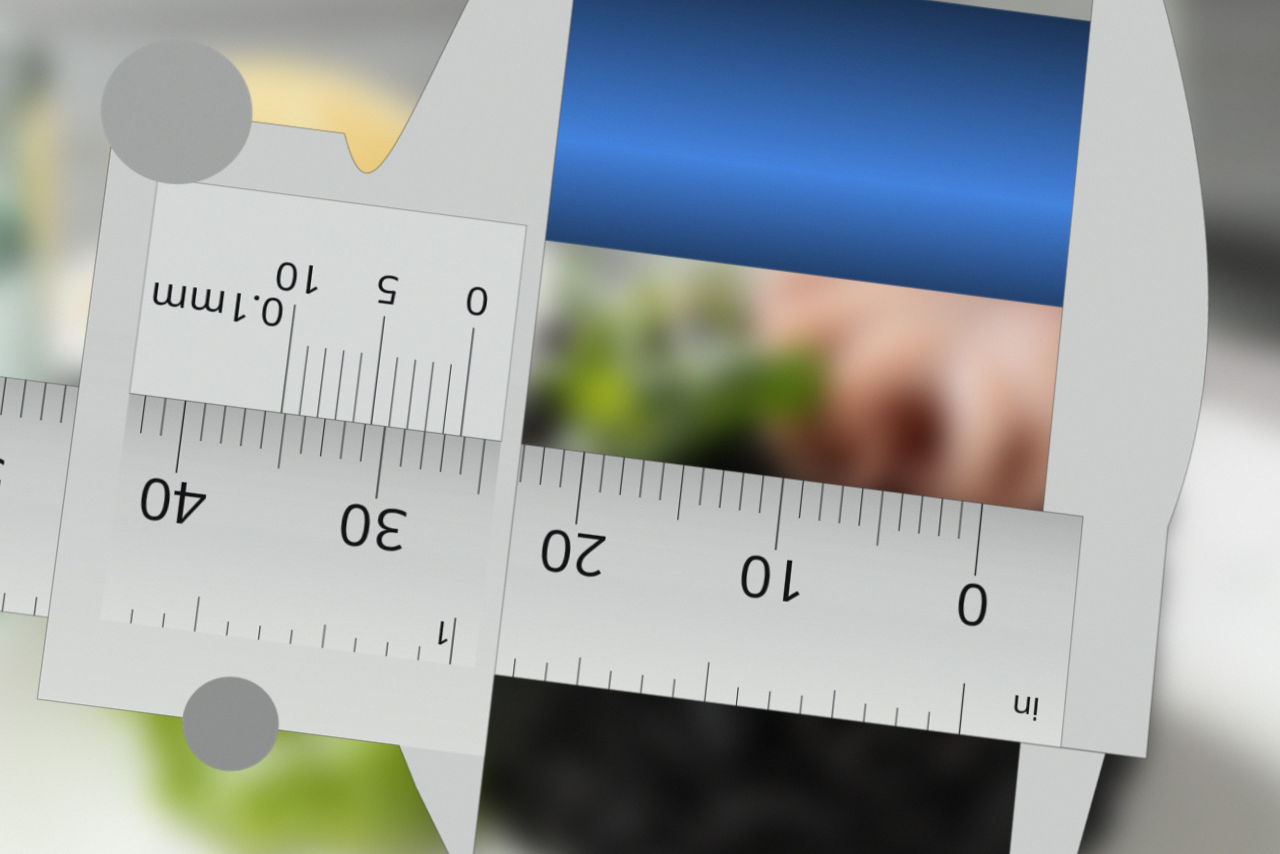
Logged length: 26.2,mm
